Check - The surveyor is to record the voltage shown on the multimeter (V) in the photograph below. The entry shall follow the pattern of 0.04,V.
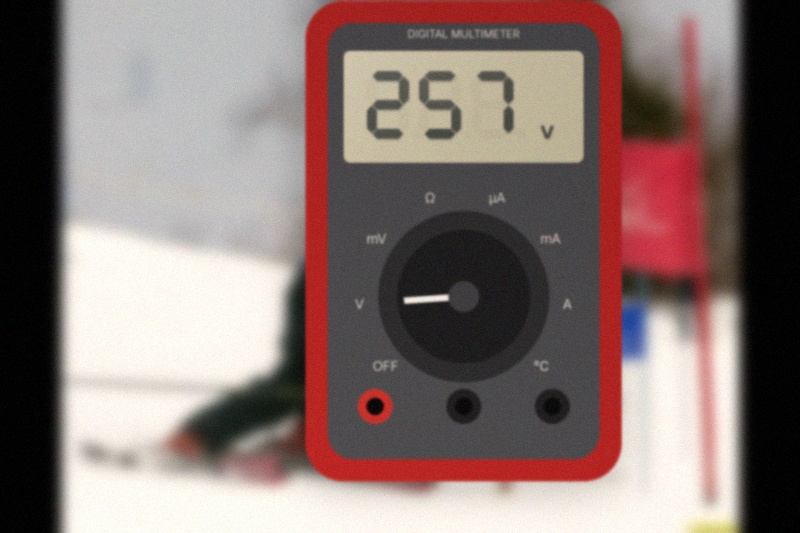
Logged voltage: 257,V
